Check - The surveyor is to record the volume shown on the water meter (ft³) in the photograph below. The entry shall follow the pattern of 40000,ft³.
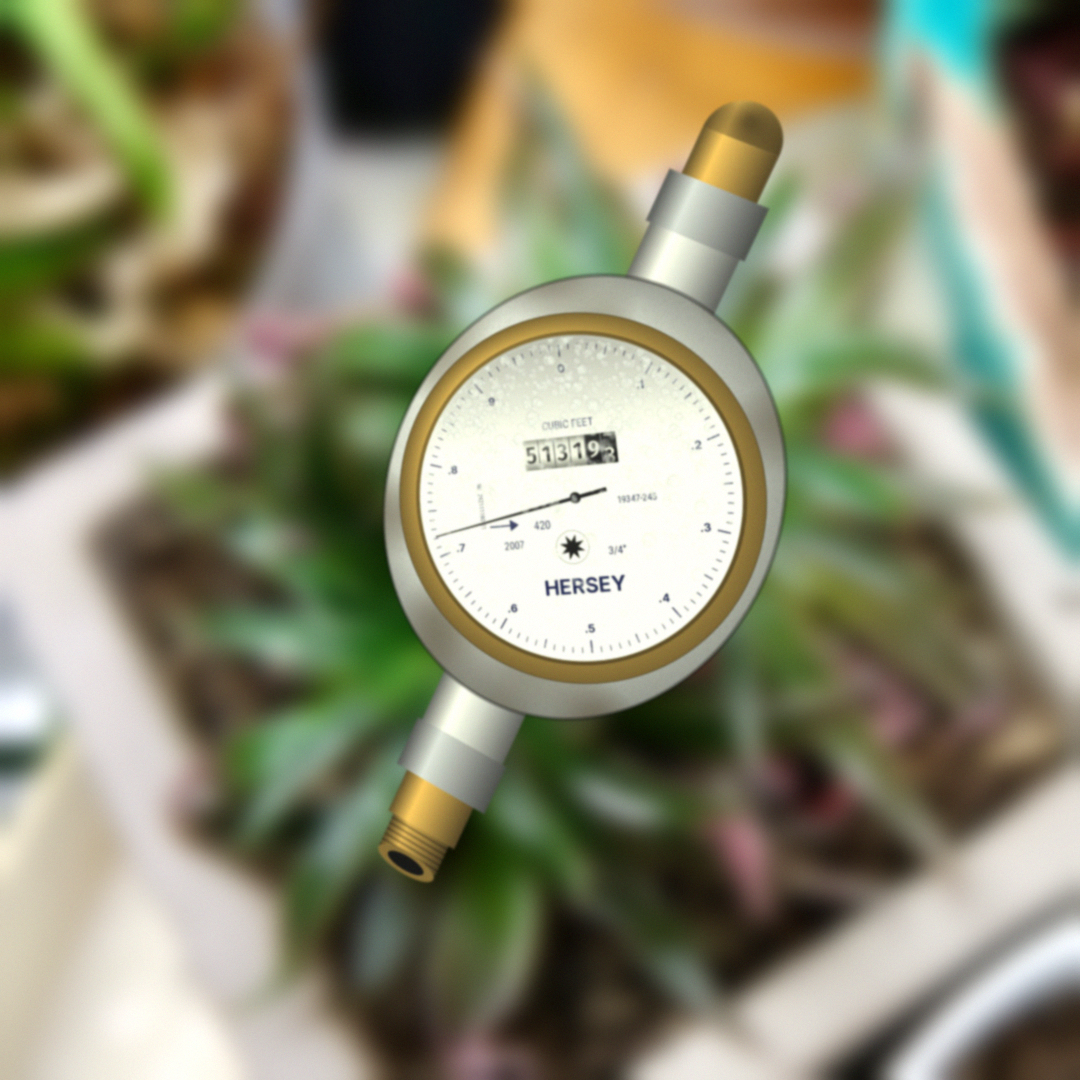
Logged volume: 513192.72,ft³
